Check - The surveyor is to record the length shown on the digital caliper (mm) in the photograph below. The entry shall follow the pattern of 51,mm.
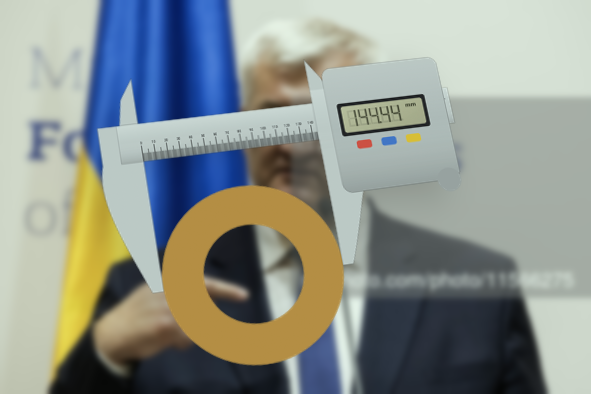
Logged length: 144.44,mm
